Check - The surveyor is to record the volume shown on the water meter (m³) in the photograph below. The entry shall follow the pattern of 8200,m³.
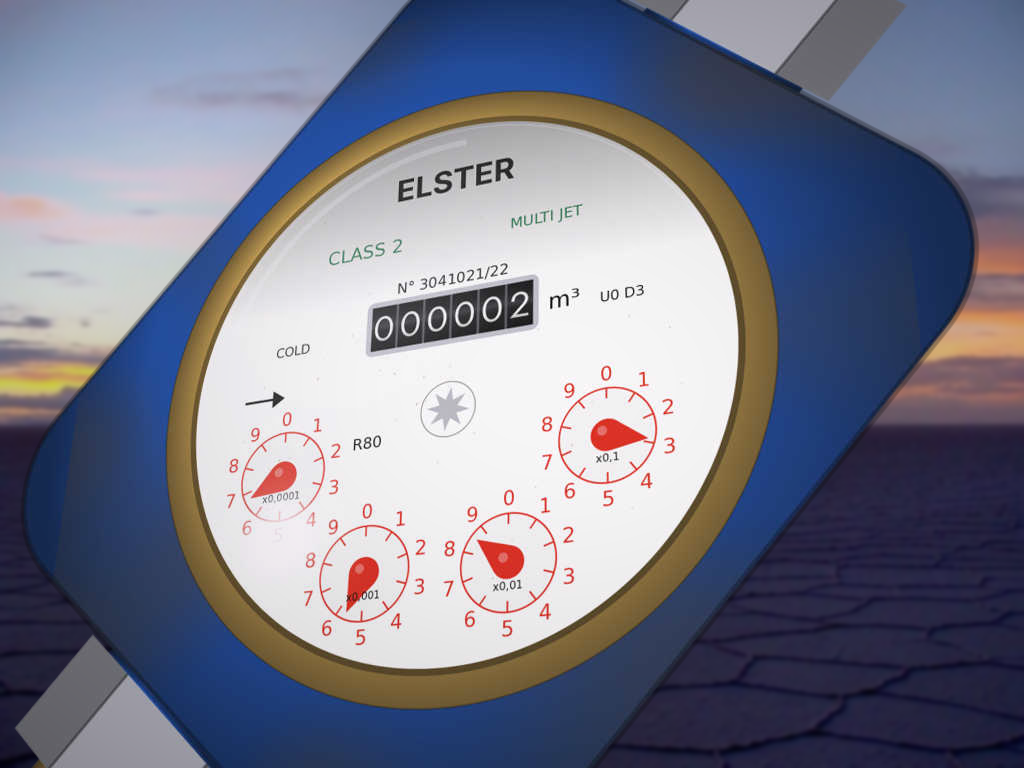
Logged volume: 2.2856,m³
